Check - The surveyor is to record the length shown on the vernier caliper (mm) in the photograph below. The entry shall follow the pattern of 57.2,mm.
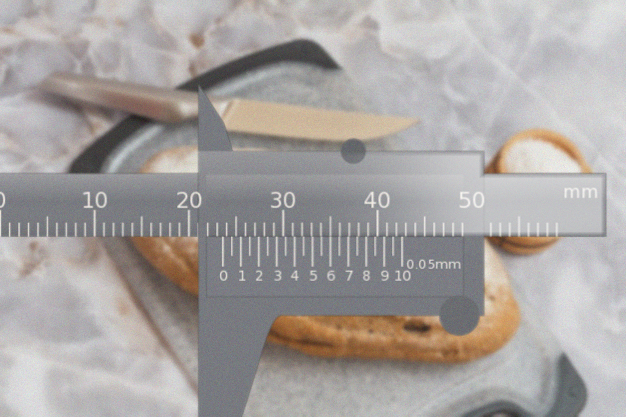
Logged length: 23.6,mm
